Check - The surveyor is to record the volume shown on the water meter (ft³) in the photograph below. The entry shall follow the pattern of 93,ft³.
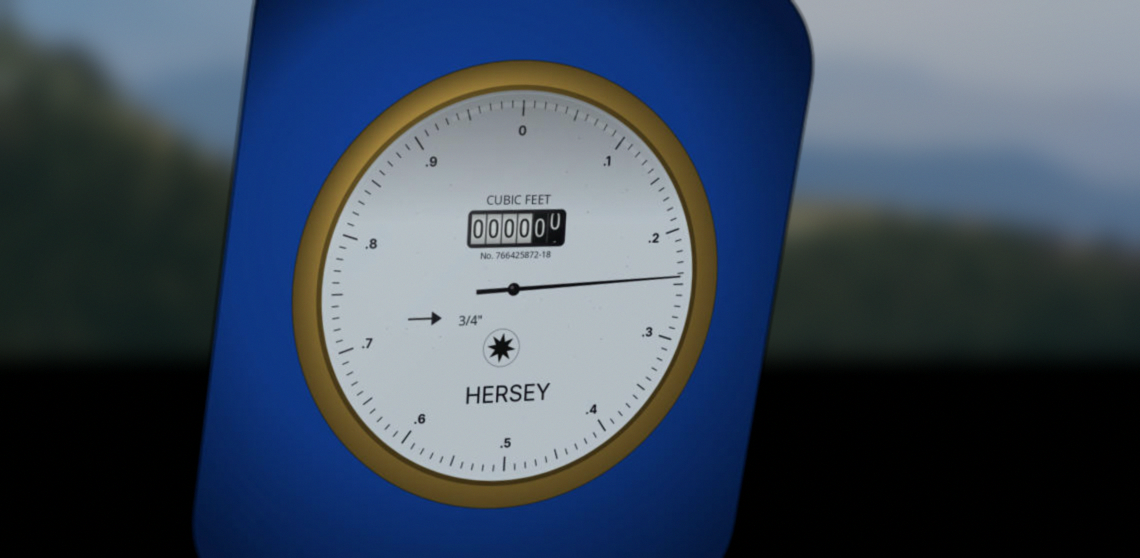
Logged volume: 0.24,ft³
